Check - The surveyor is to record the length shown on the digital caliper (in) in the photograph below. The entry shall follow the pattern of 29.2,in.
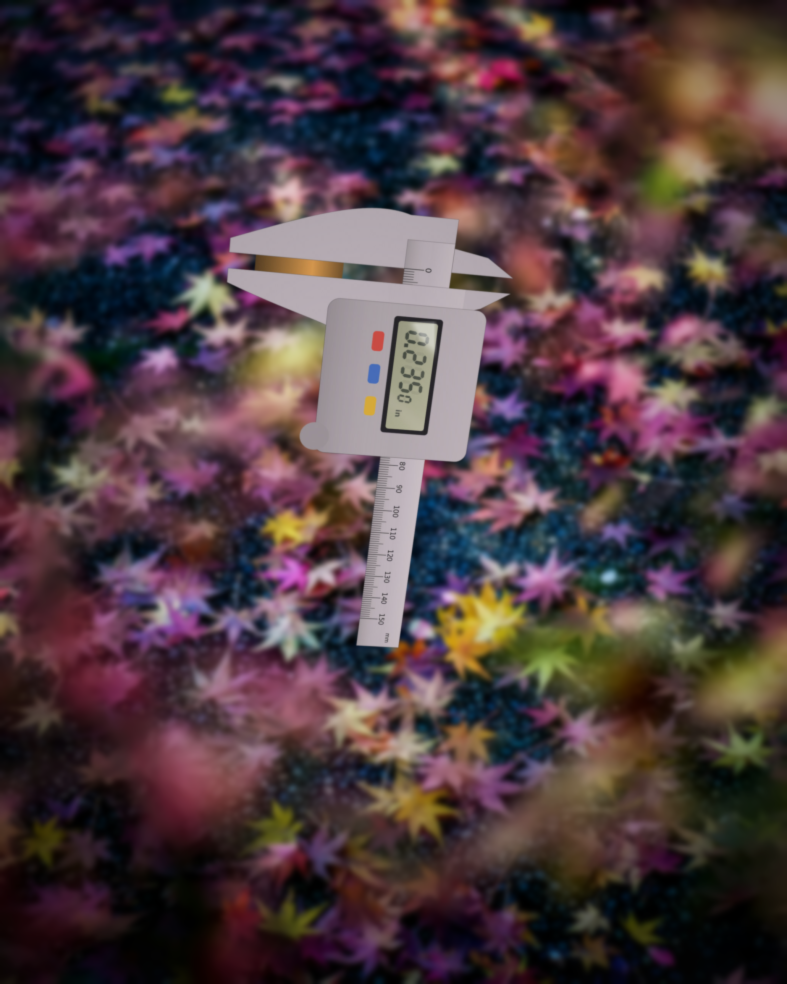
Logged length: 0.2350,in
